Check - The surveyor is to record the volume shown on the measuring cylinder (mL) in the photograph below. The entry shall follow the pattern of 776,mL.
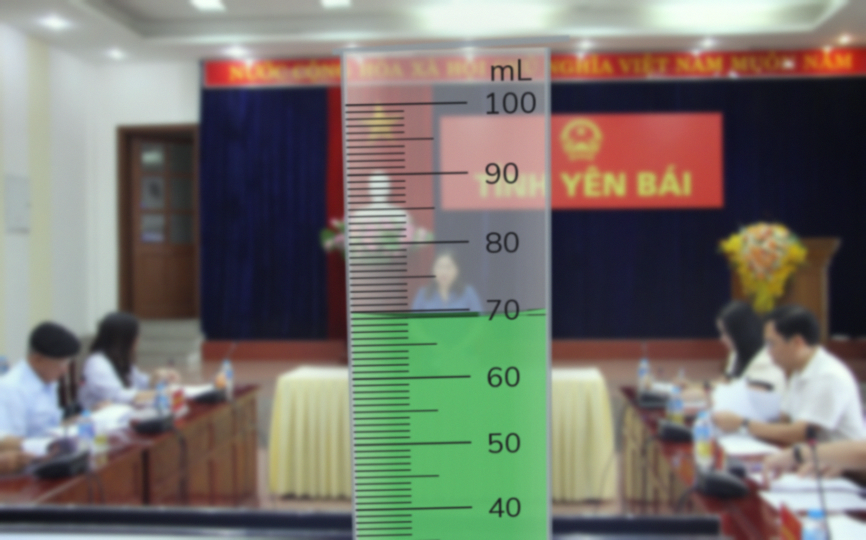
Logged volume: 69,mL
